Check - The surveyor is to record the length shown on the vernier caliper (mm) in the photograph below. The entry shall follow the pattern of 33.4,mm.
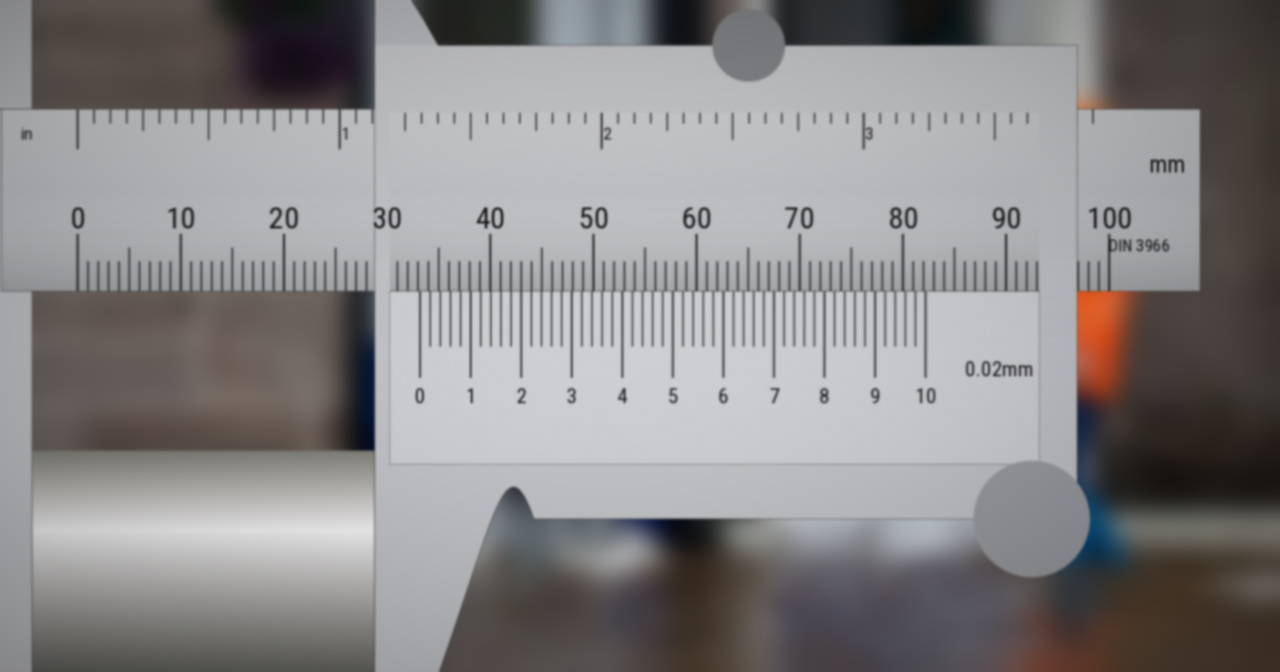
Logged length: 33.2,mm
